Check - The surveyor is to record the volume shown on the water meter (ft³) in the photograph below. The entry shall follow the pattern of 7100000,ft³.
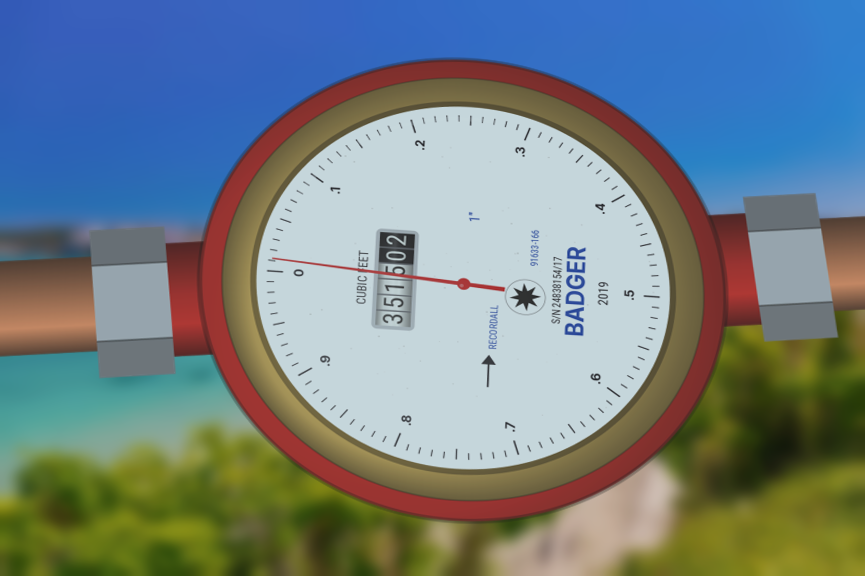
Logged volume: 351502.01,ft³
